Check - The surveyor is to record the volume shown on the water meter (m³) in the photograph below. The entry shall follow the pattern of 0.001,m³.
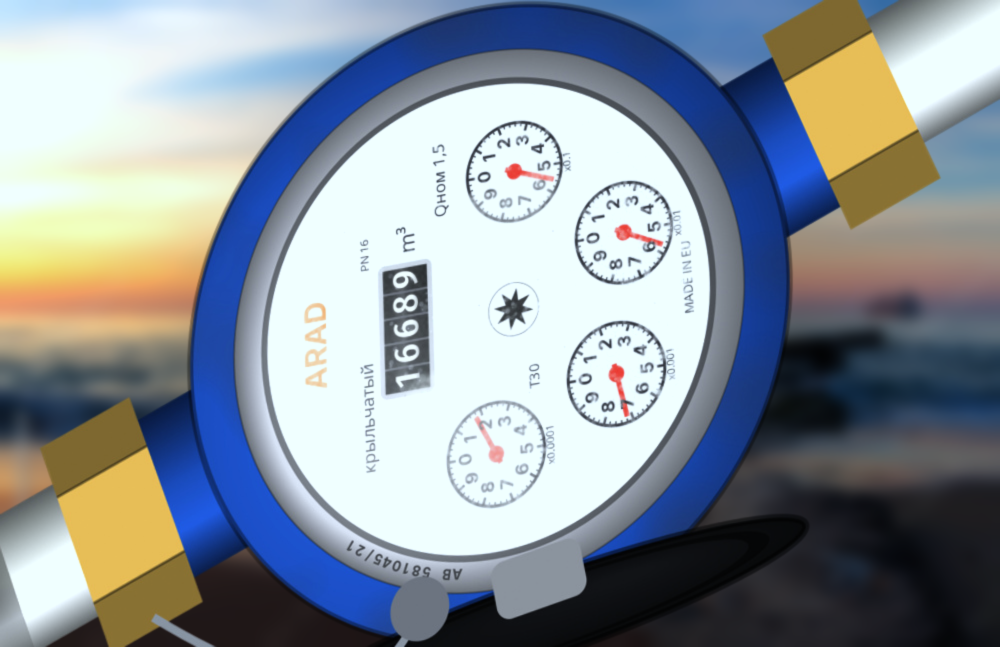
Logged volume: 16689.5571,m³
